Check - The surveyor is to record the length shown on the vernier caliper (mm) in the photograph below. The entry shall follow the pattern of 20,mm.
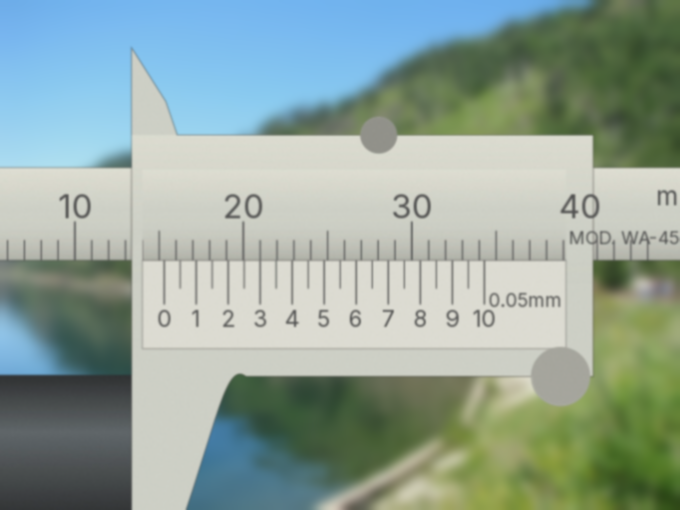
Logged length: 15.3,mm
